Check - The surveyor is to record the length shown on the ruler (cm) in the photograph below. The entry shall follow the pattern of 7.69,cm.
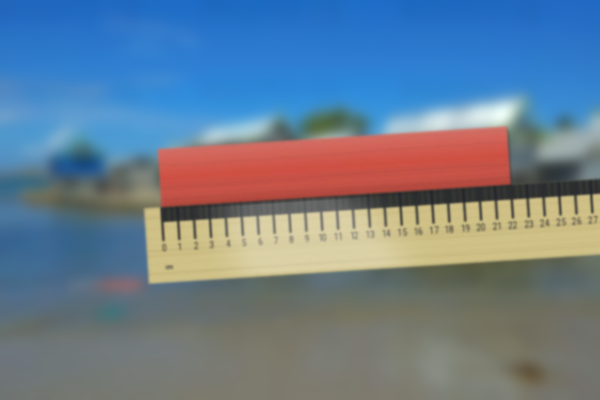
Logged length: 22,cm
